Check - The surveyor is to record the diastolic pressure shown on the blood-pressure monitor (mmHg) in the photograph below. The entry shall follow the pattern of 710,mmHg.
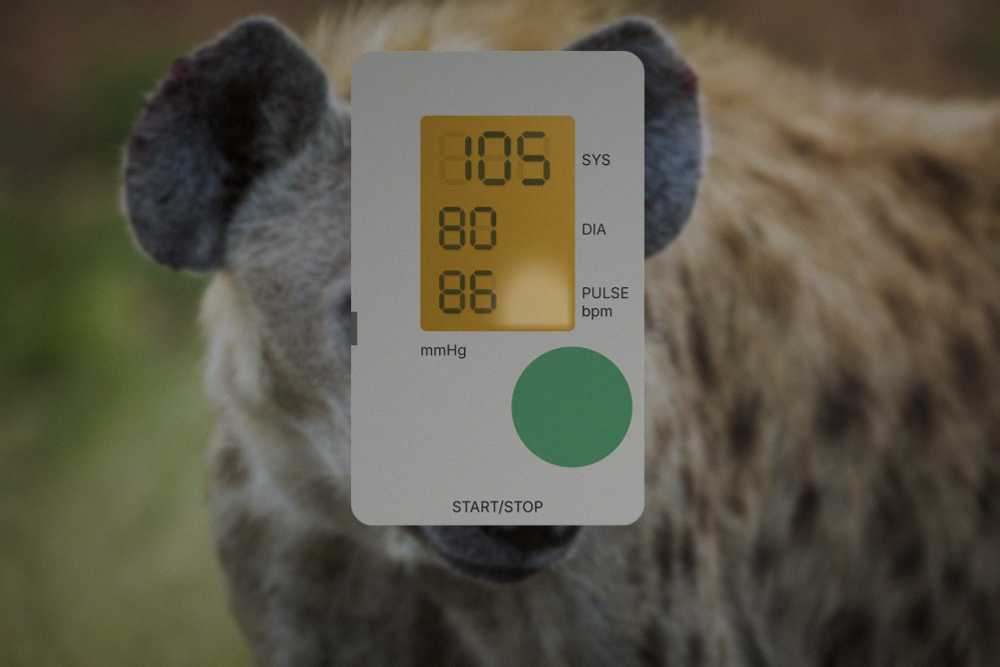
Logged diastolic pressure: 80,mmHg
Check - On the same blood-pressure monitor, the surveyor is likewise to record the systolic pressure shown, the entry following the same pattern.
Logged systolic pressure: 105,mmHg
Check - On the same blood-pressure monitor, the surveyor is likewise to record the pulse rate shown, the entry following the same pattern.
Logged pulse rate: 86,bpm
